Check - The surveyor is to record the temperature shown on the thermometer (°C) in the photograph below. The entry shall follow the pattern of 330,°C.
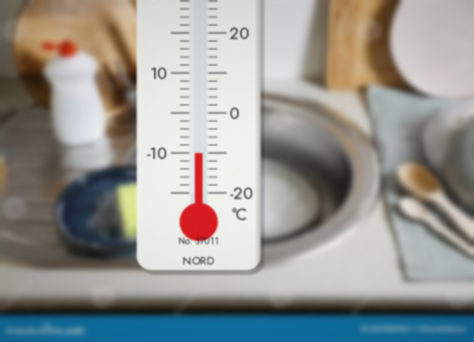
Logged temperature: -10,°C
